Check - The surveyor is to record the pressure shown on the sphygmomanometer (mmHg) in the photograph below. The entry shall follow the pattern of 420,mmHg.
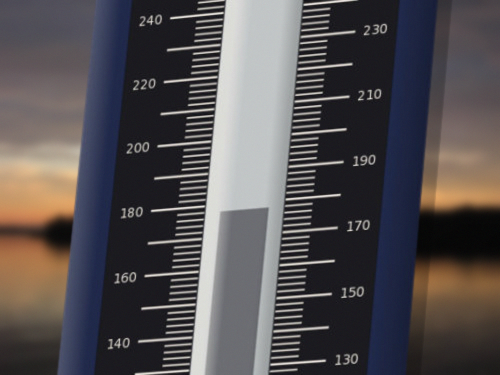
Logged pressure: 178,mmHg
